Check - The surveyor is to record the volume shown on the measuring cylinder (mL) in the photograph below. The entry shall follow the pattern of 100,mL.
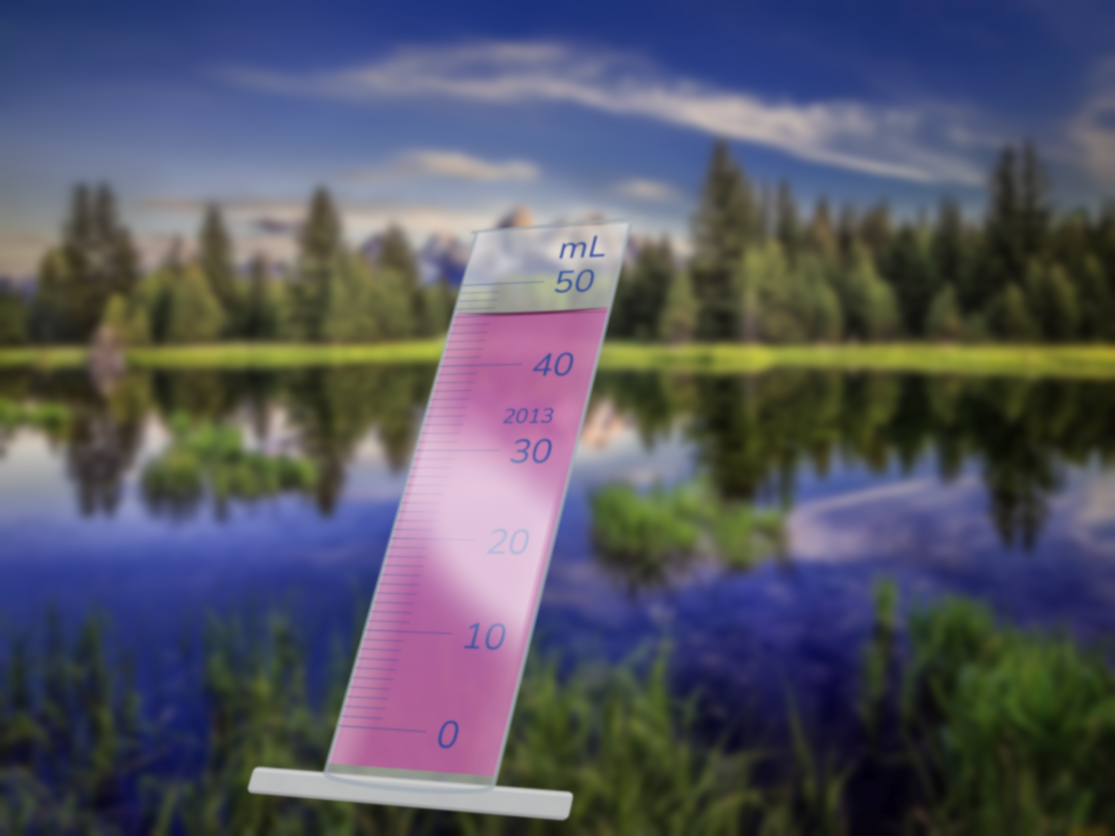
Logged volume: 46,mL
